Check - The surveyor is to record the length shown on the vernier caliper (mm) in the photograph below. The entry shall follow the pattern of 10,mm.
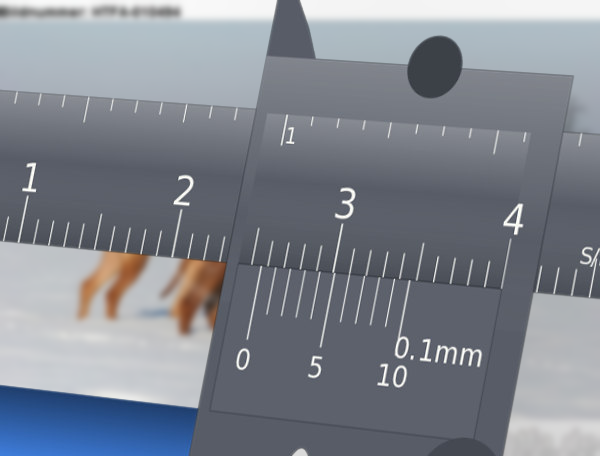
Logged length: 25.6,mm
